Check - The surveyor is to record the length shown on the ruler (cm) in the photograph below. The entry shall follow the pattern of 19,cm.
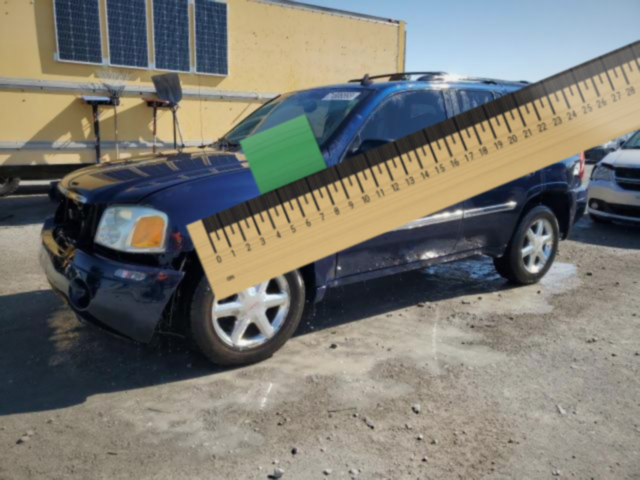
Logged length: 4.5,cm
